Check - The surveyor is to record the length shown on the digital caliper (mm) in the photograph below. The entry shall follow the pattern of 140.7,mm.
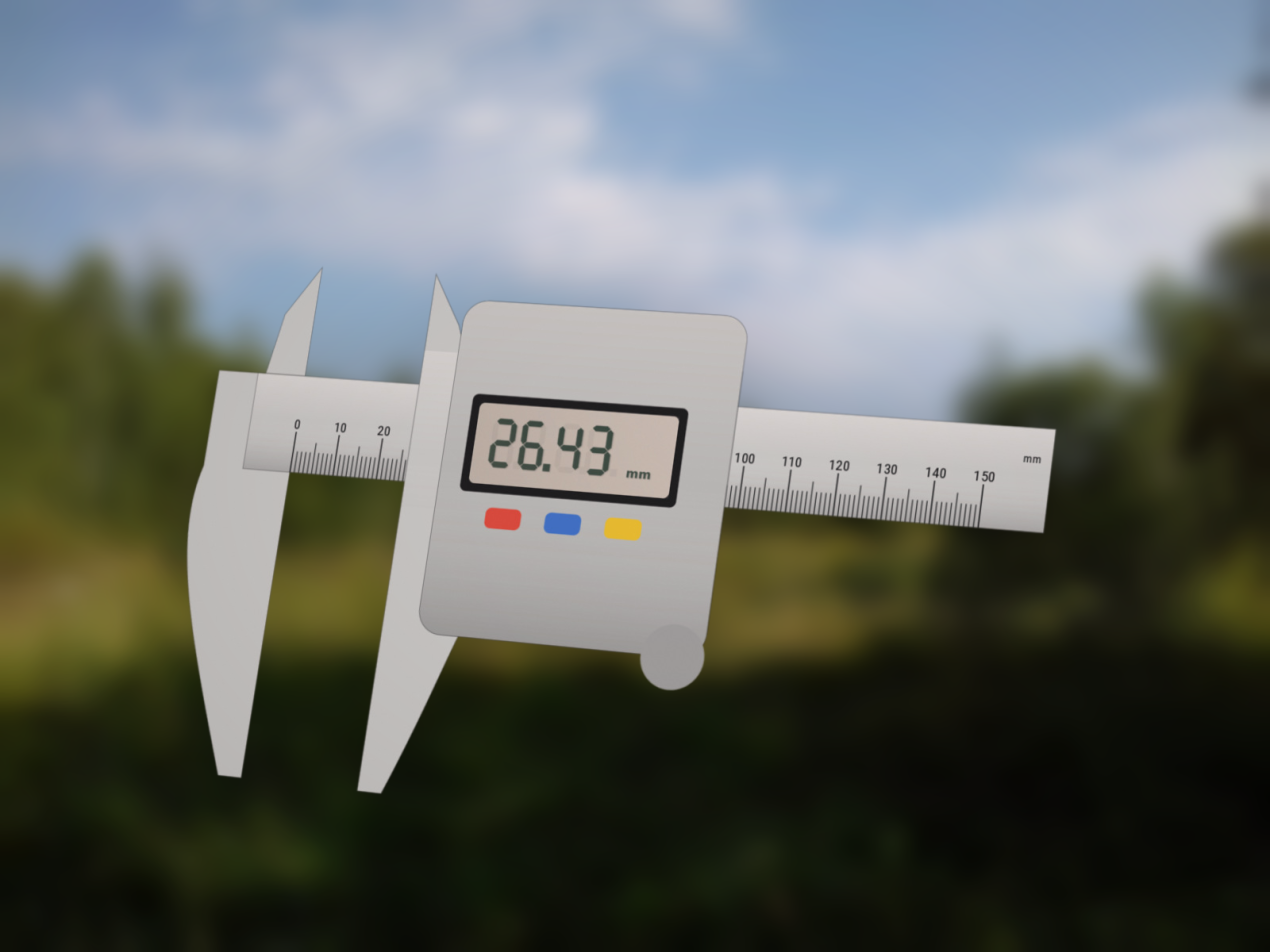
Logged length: 26.43,mm
